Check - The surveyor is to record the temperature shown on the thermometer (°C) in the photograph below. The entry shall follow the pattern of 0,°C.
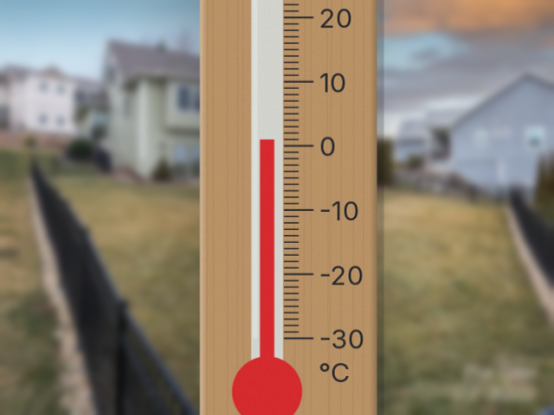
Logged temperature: 1,°C
